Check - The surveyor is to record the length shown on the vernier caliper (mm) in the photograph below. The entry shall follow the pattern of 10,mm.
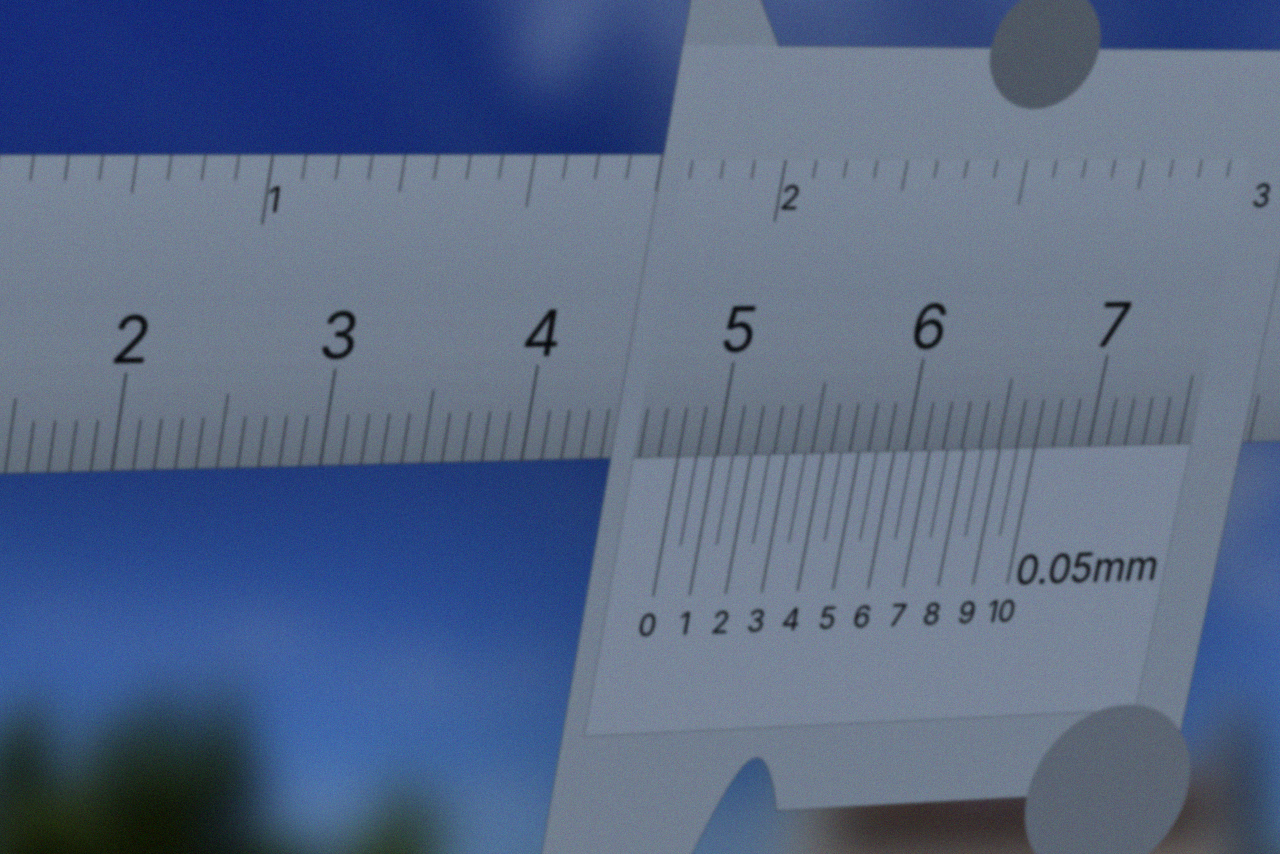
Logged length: 48.0,mm
